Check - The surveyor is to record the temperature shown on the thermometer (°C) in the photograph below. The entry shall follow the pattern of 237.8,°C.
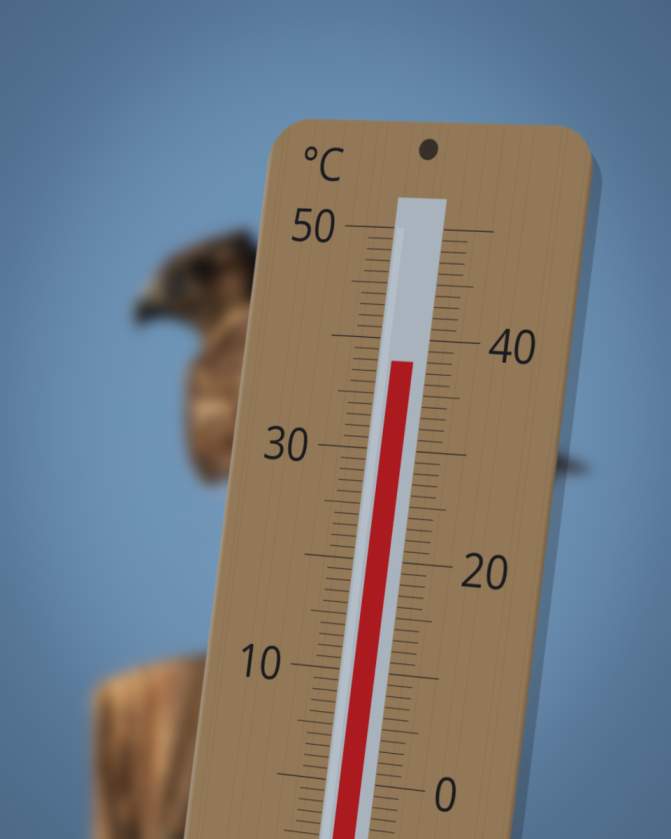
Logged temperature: 38,°C
